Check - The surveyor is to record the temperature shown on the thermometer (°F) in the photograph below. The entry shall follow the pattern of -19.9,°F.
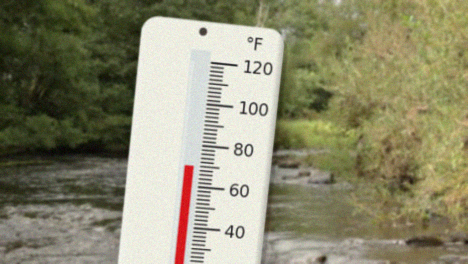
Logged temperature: 70,°F
